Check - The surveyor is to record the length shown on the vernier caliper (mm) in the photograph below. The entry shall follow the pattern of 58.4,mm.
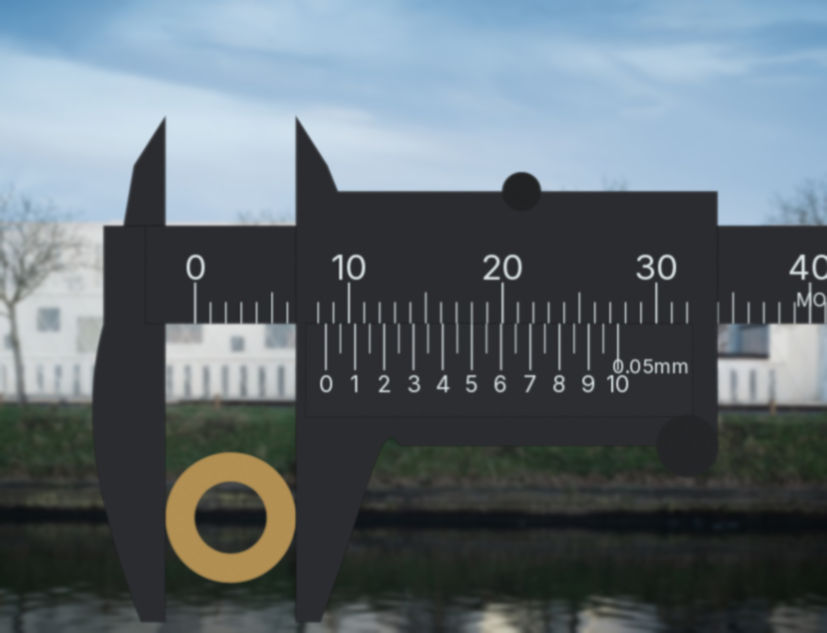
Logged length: 8.5,mm
